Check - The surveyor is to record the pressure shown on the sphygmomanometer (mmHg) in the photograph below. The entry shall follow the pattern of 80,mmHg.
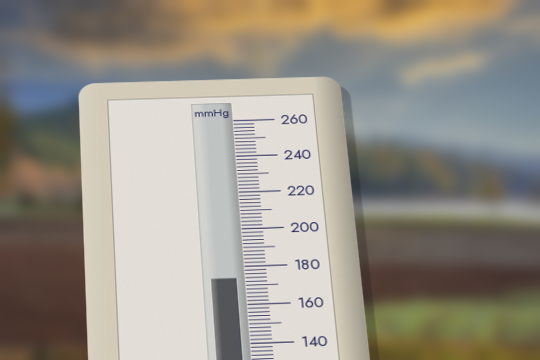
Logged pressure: 174,mmHg
